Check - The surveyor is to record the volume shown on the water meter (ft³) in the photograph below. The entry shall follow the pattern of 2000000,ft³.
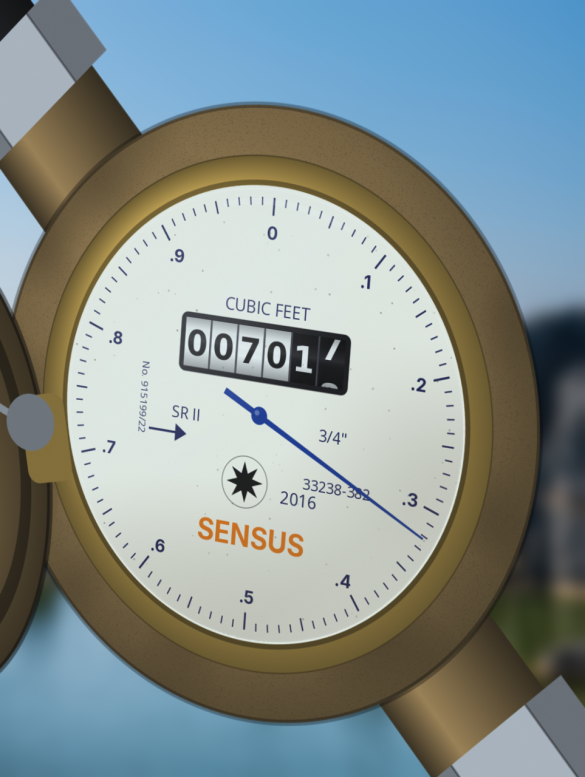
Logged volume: 7017.32,ft³
